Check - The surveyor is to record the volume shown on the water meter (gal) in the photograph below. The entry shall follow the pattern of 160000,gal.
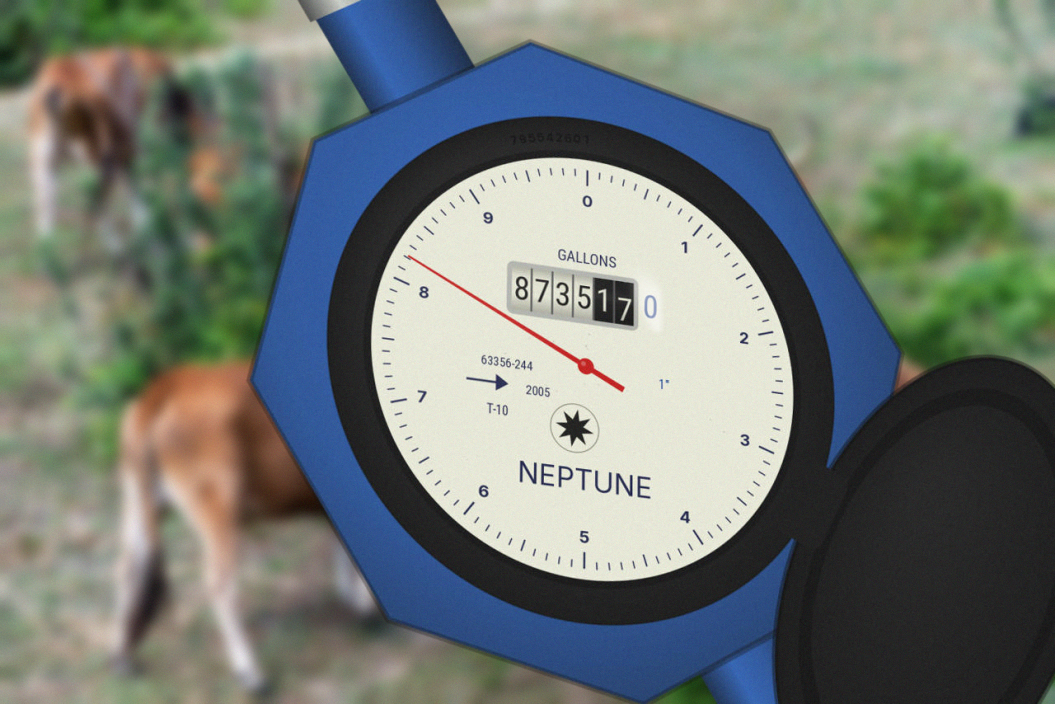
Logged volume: 8735168.2,gal
